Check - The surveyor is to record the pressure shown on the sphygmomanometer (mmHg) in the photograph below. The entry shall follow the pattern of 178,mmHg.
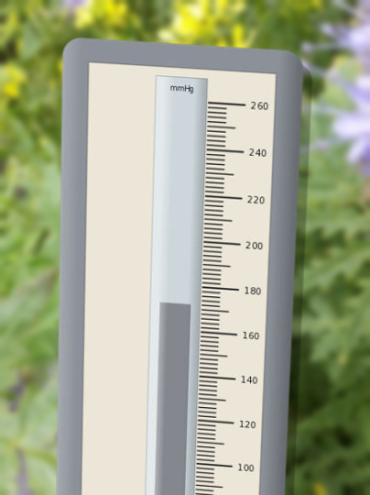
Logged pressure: 172,mmHg
